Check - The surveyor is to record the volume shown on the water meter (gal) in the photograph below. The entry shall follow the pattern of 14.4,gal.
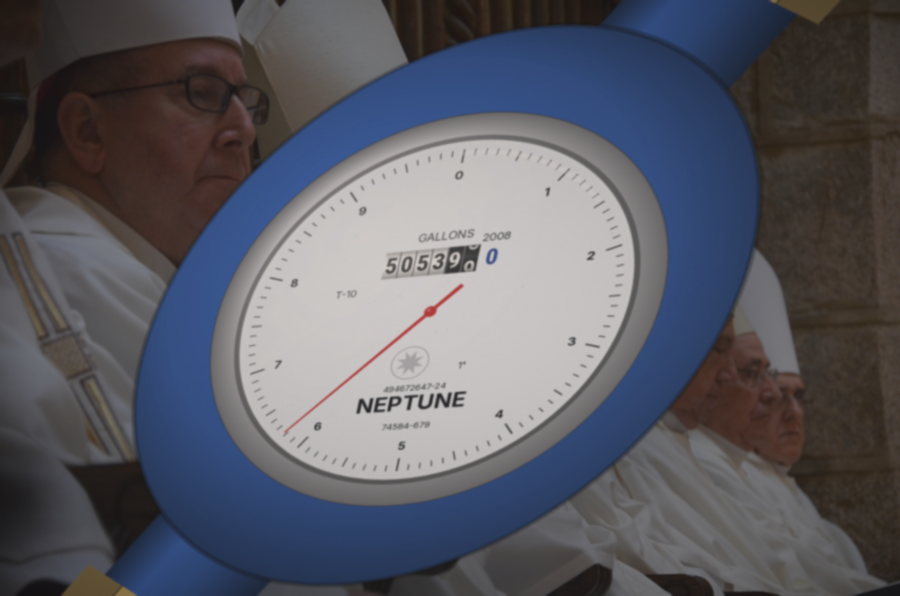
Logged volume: 5053986.2,gal
